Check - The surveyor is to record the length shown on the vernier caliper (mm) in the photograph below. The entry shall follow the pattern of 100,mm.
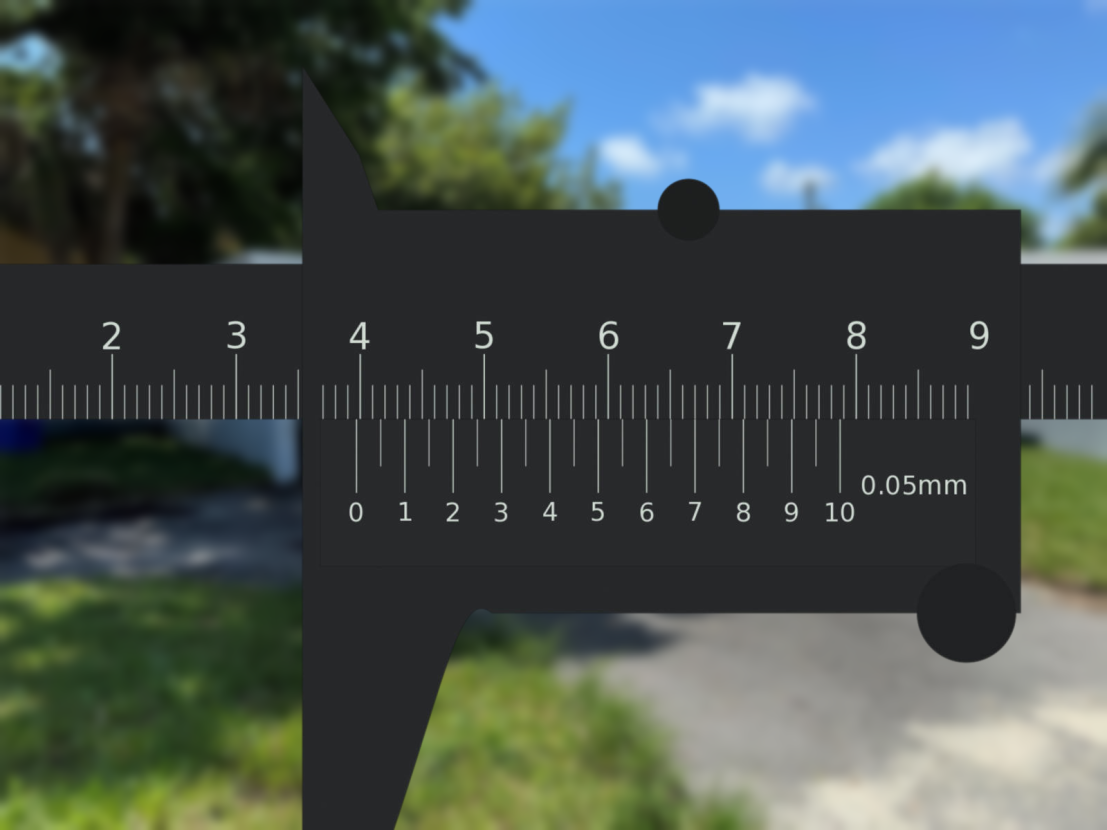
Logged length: 39.7,mm
